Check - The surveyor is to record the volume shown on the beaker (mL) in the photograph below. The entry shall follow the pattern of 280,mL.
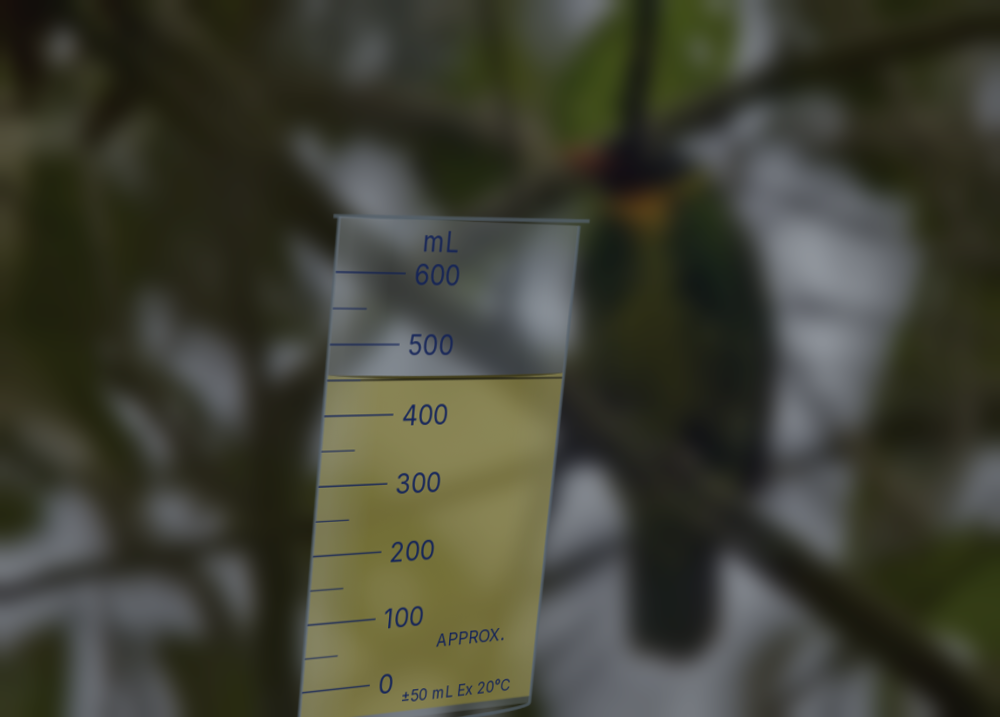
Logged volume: 450,mL
